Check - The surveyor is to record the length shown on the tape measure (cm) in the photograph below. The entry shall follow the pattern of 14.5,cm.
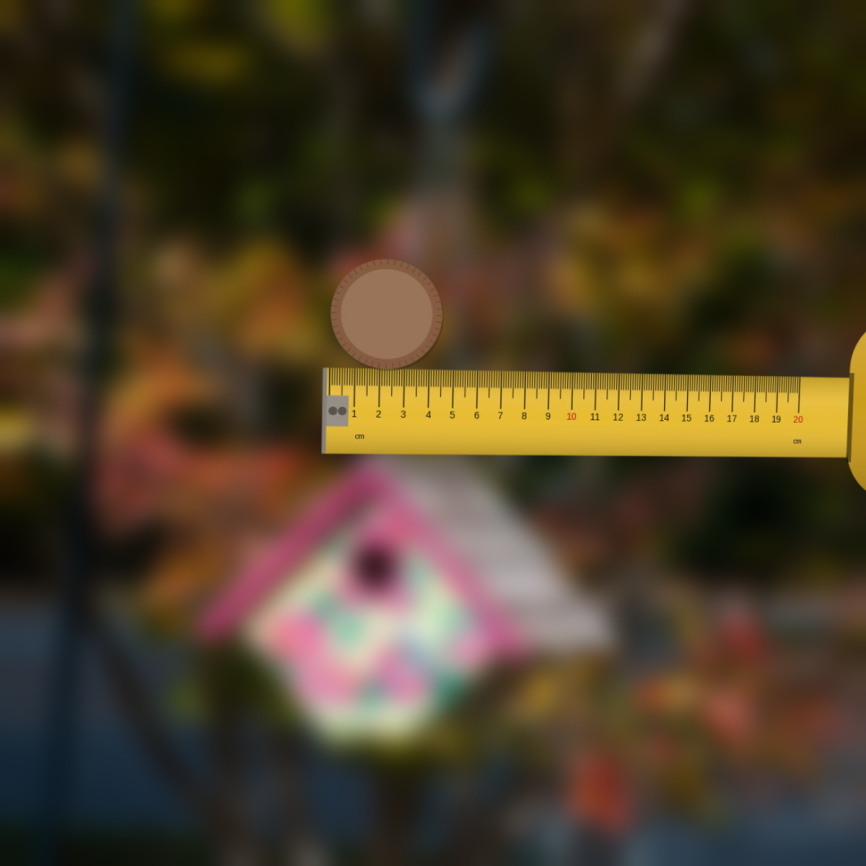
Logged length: 4.5,cm
